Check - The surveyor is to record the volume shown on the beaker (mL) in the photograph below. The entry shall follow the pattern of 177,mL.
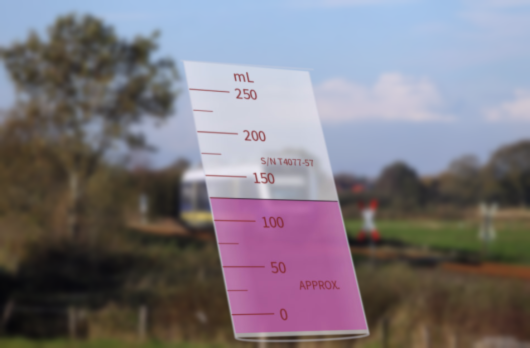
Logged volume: 125,mL
